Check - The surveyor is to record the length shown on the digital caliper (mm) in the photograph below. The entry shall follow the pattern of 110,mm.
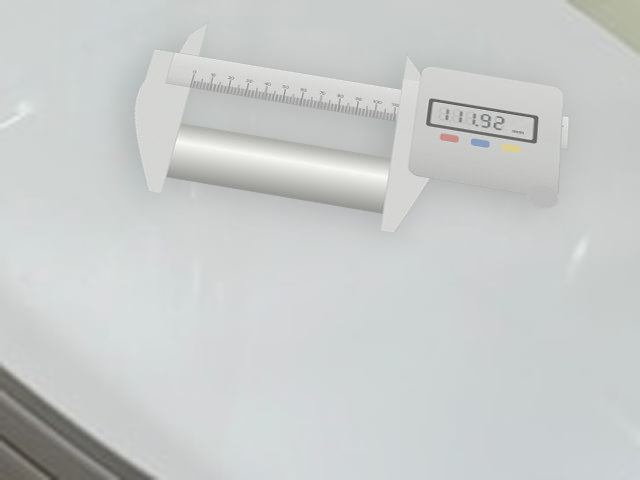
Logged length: 111.92,mm
